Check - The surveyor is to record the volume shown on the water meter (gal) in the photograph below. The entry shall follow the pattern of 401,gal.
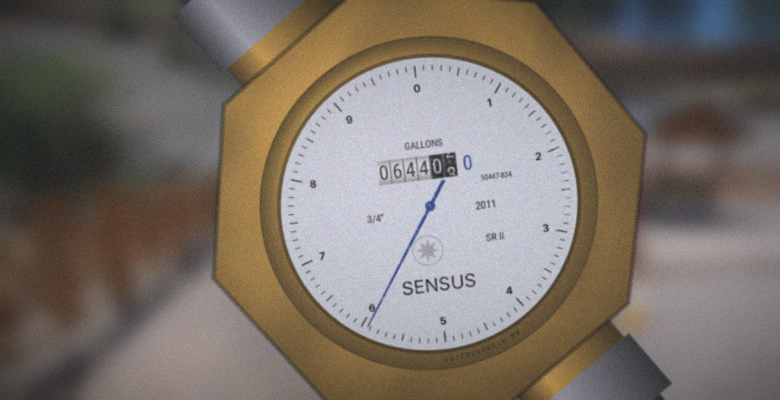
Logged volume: 644025.9,gal
